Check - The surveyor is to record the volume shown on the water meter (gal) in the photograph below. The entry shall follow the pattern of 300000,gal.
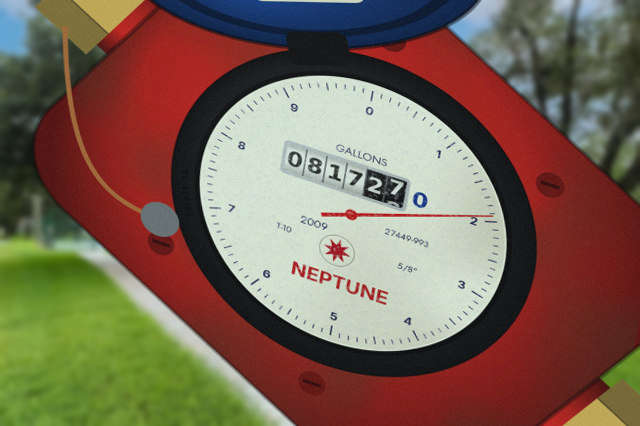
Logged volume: 817271.9,gal
